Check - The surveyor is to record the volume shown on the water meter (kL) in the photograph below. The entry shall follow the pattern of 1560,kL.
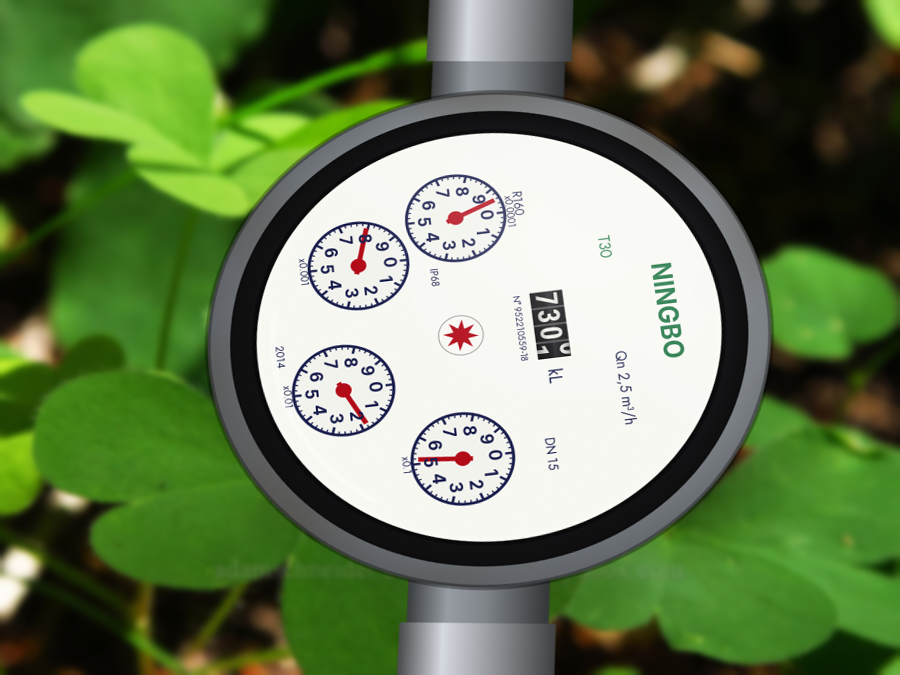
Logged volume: 7300.5179,kL
